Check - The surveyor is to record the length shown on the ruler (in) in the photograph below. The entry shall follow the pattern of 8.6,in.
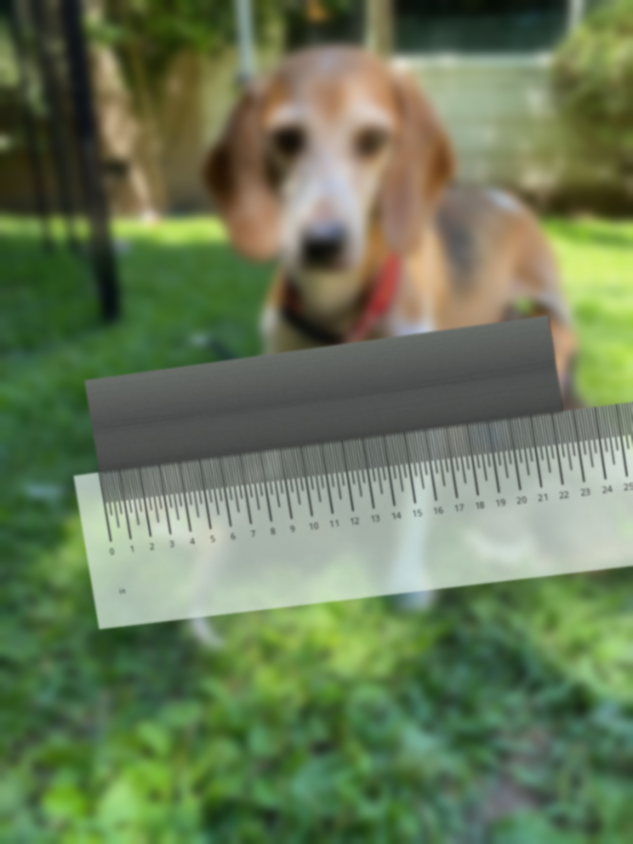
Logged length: 22.5,in
